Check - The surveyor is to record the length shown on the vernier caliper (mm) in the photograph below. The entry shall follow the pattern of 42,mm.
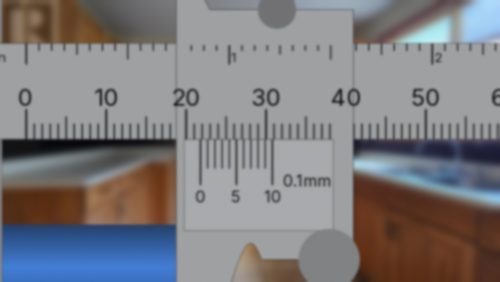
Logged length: 21.8,mm
